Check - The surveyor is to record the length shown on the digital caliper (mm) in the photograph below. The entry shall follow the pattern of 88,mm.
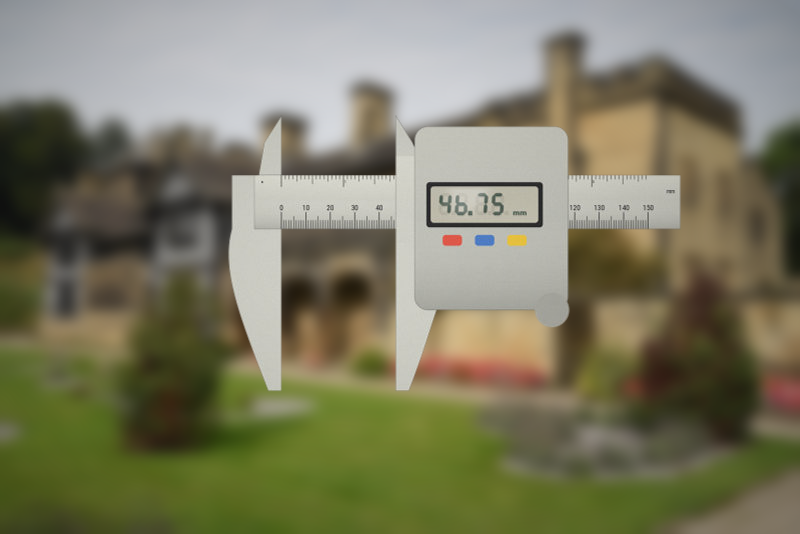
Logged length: 46.75,mm
